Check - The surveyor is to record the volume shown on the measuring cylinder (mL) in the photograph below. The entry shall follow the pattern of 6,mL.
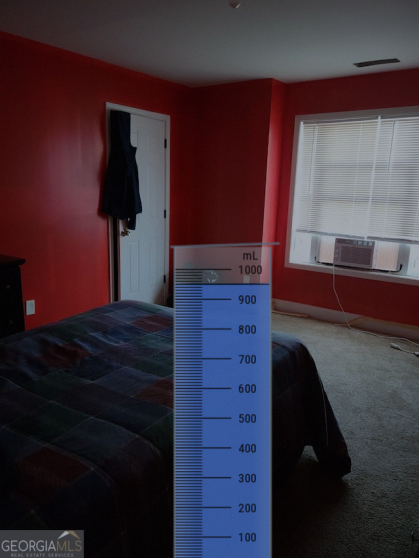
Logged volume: 950,mL
